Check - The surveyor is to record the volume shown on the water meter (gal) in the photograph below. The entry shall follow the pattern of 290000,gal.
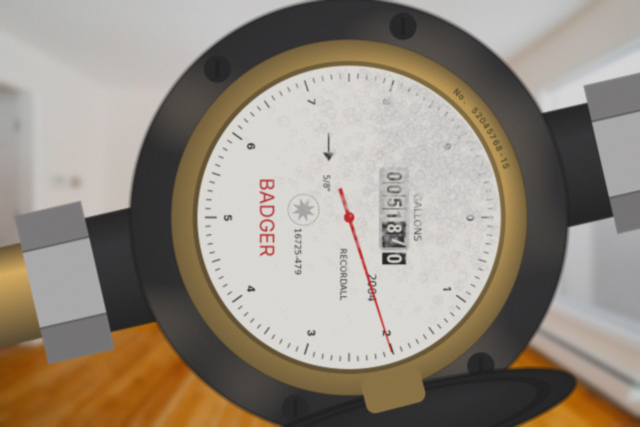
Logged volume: 51872.0,gal
